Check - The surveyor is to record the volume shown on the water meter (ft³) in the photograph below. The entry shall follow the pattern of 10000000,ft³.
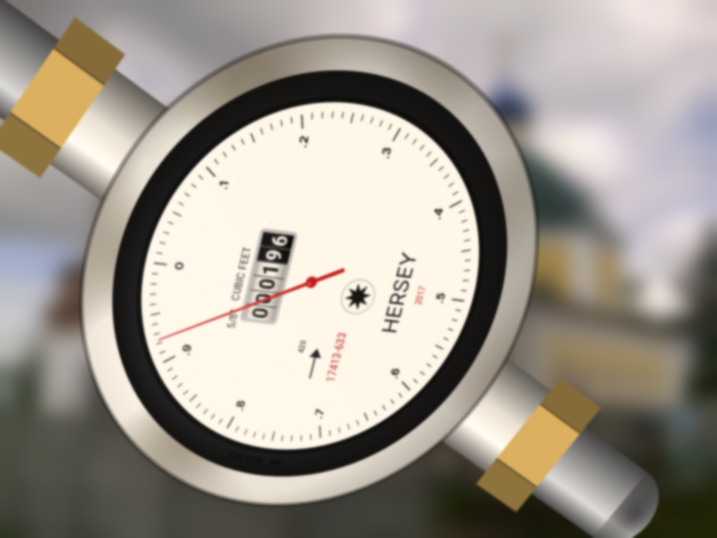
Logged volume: 195.92,ft³
